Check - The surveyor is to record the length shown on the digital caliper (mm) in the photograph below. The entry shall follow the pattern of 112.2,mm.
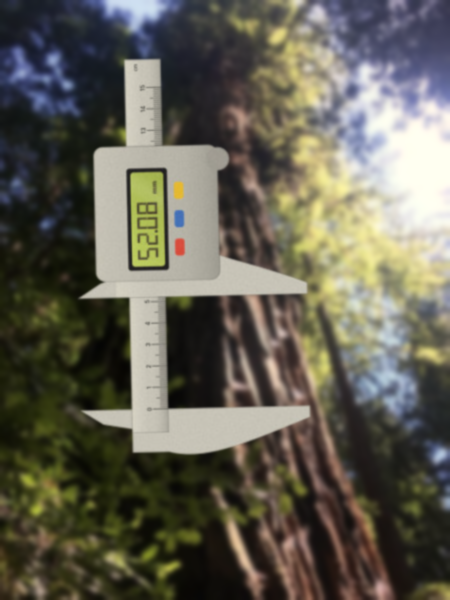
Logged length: 52.08,mm
